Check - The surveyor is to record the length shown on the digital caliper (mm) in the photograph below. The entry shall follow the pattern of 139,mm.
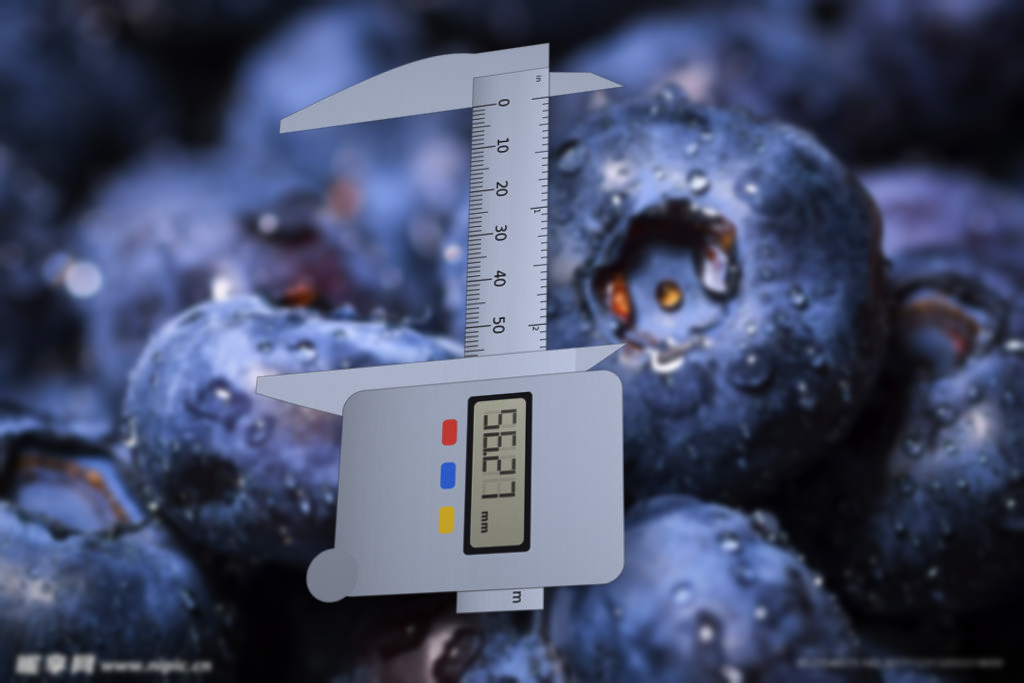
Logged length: 56.27,mm
